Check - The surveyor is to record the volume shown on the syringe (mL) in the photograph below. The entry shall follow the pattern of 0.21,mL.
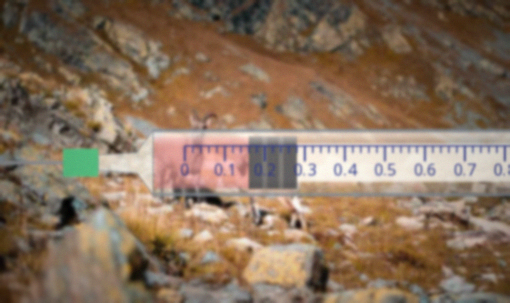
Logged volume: 0.16,mL
